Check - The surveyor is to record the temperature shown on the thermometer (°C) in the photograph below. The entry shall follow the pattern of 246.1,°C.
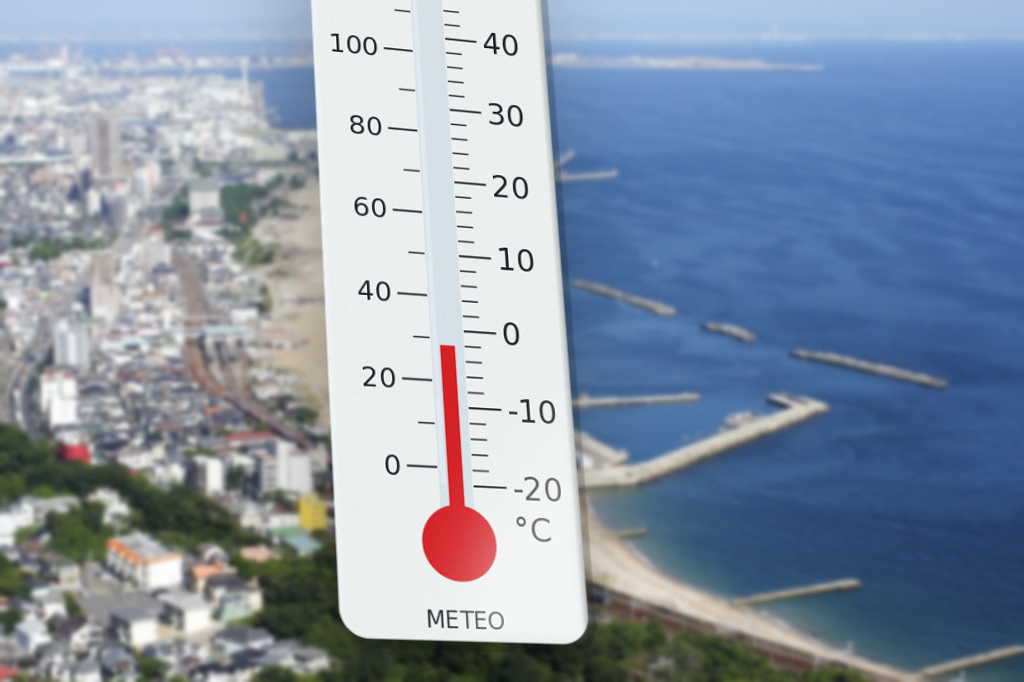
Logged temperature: -2,°C
